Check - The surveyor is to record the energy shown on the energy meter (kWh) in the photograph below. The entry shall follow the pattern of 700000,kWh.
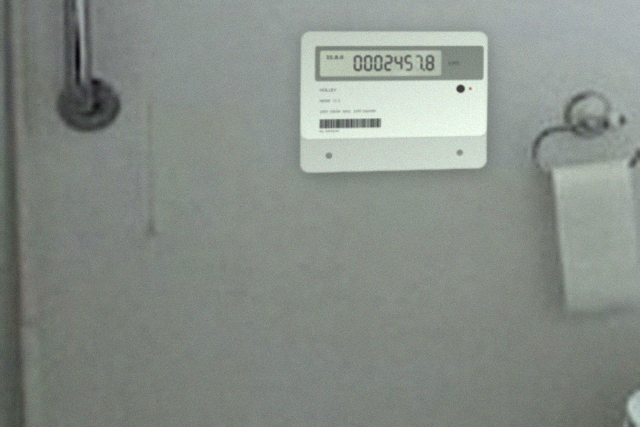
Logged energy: 2457.8,kWh
